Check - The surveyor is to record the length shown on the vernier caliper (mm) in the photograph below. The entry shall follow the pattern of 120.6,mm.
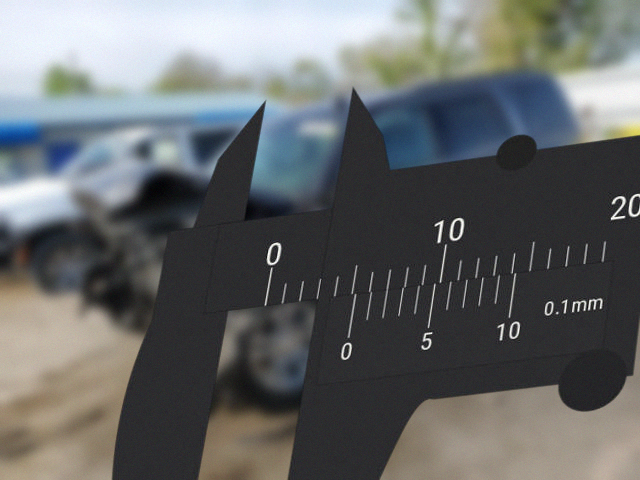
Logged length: 5.2,mm
